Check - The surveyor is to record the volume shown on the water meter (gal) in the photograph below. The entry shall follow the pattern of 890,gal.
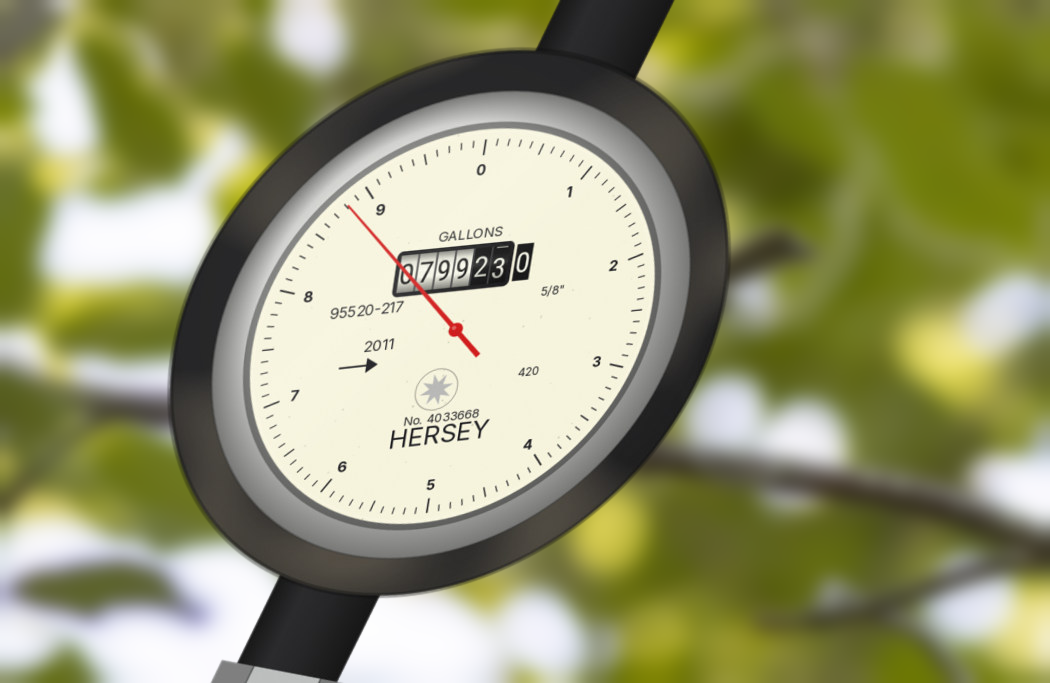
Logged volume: 799228.8,gal
